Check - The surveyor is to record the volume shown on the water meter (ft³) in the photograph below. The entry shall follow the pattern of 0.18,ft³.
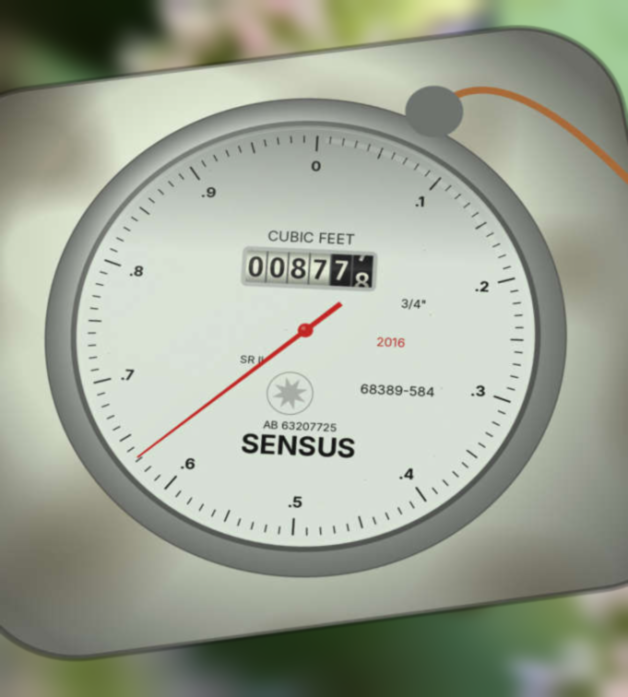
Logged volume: 8777.63,ft³
